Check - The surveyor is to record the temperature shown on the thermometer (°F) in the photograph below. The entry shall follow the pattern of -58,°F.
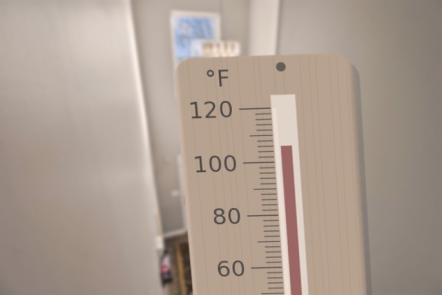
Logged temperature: 106,°F
